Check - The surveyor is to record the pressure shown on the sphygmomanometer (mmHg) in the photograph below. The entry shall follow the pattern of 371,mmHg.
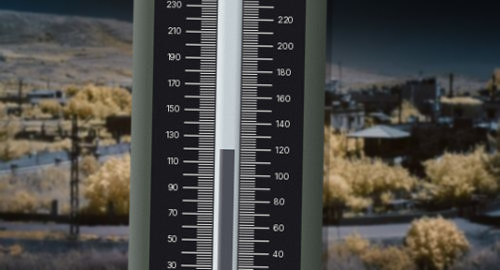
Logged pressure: 120,mmHg
